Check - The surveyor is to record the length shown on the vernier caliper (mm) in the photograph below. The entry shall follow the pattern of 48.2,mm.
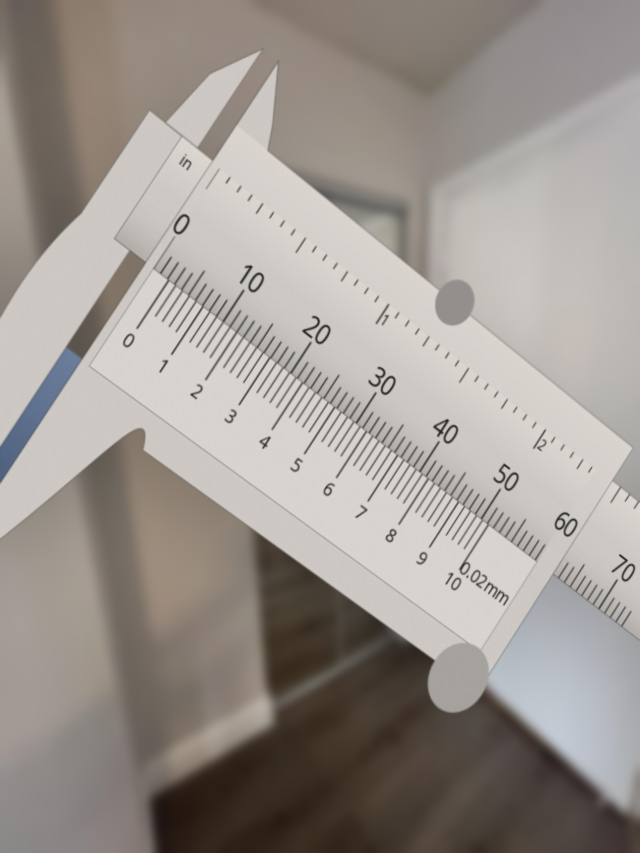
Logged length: 2.2,mm
